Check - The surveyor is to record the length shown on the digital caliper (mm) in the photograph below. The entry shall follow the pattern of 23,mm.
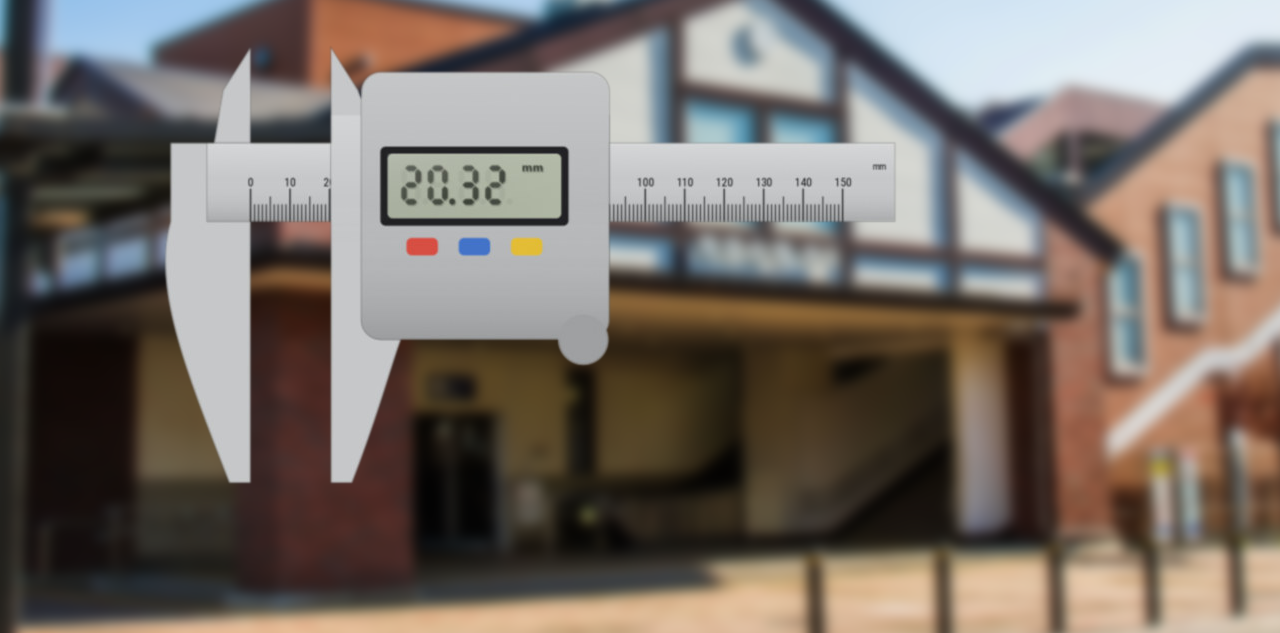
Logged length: 20.32,mm
